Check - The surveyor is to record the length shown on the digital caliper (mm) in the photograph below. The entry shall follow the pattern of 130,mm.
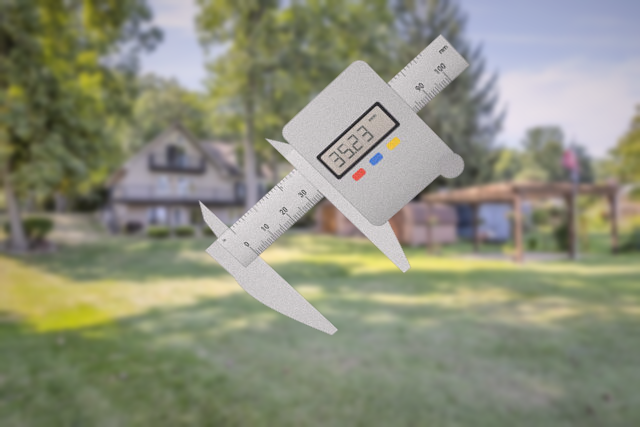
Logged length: 35.23,mm
